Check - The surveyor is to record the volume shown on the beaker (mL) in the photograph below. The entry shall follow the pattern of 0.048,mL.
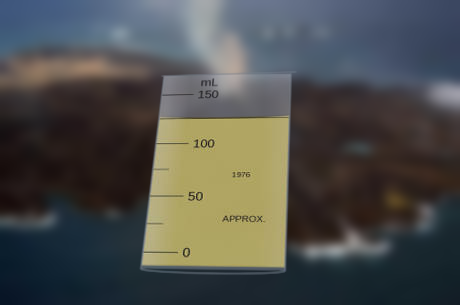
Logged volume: 125,mL
